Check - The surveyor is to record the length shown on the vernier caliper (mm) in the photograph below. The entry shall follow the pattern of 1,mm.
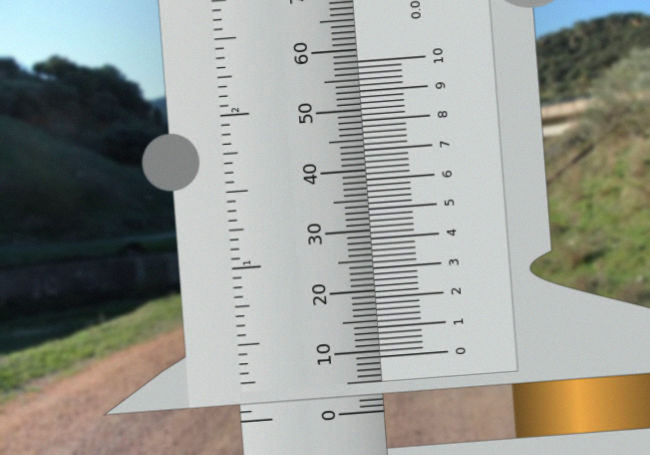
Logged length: 9.0,mm
